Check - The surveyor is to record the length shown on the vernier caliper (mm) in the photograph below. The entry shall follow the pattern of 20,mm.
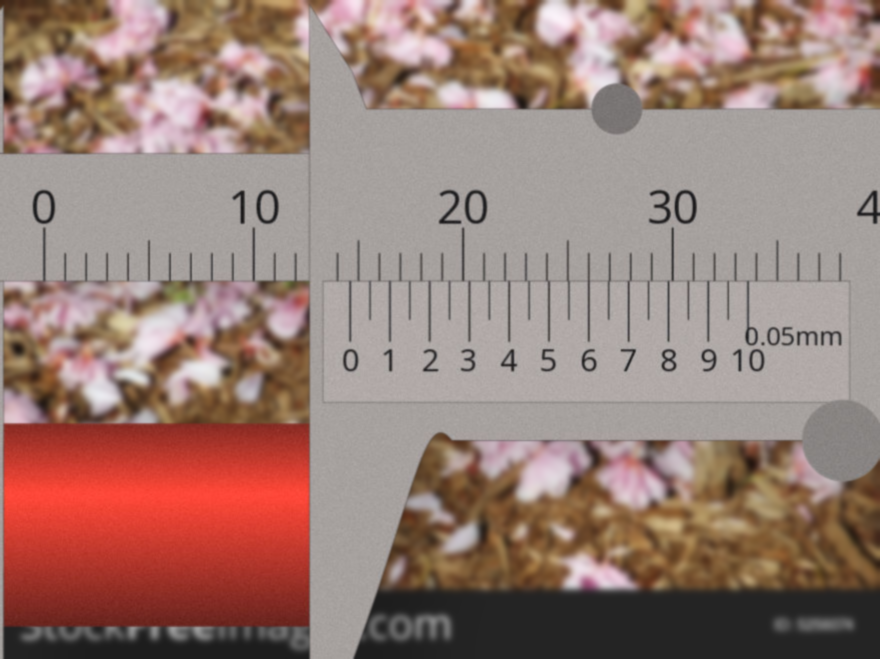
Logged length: 14.6,mm
